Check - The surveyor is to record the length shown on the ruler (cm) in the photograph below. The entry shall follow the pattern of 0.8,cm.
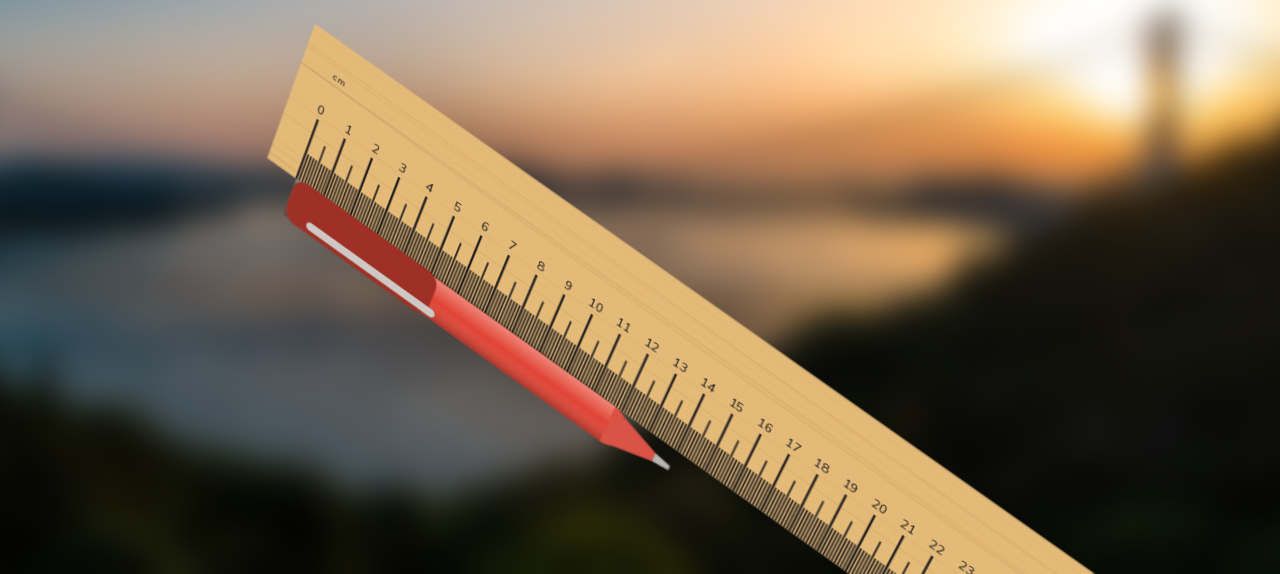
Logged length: 14,cm
